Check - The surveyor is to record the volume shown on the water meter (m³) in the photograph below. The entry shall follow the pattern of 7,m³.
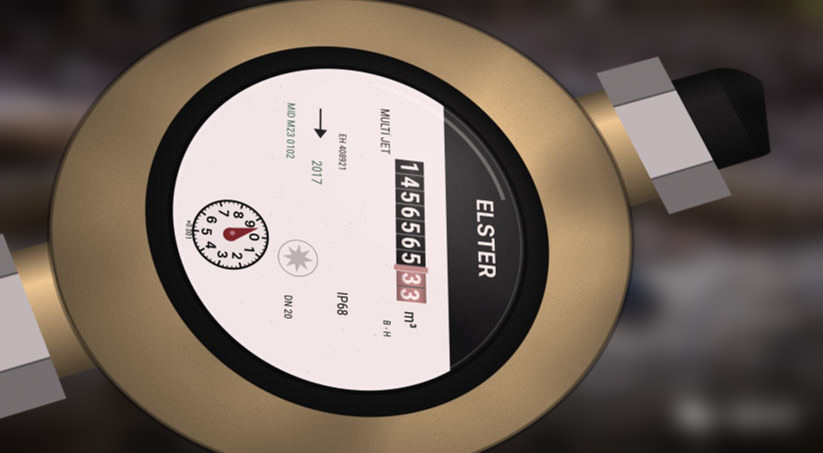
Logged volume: 1456565.329,m³
